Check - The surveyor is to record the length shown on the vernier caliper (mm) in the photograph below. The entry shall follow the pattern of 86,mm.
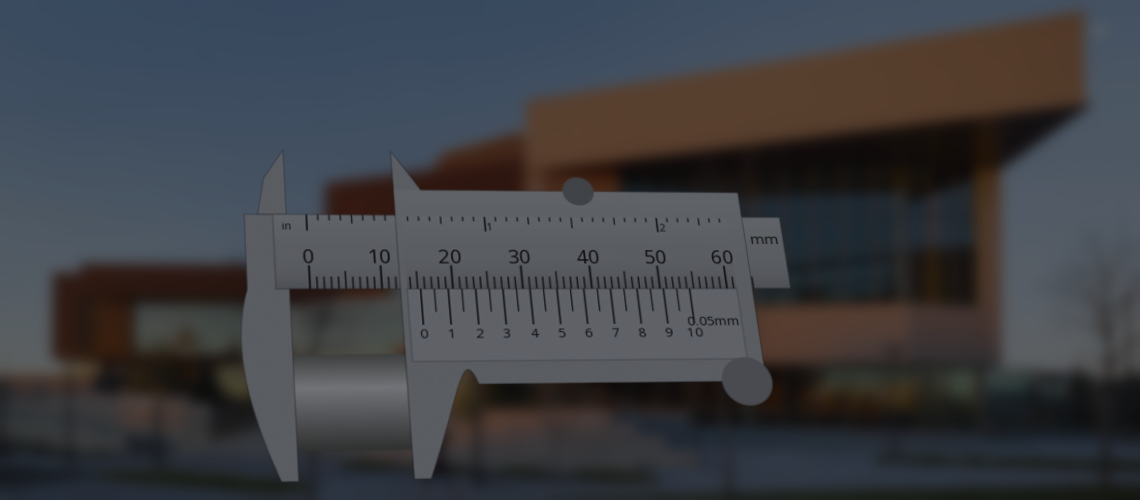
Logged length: 15.4,mm
